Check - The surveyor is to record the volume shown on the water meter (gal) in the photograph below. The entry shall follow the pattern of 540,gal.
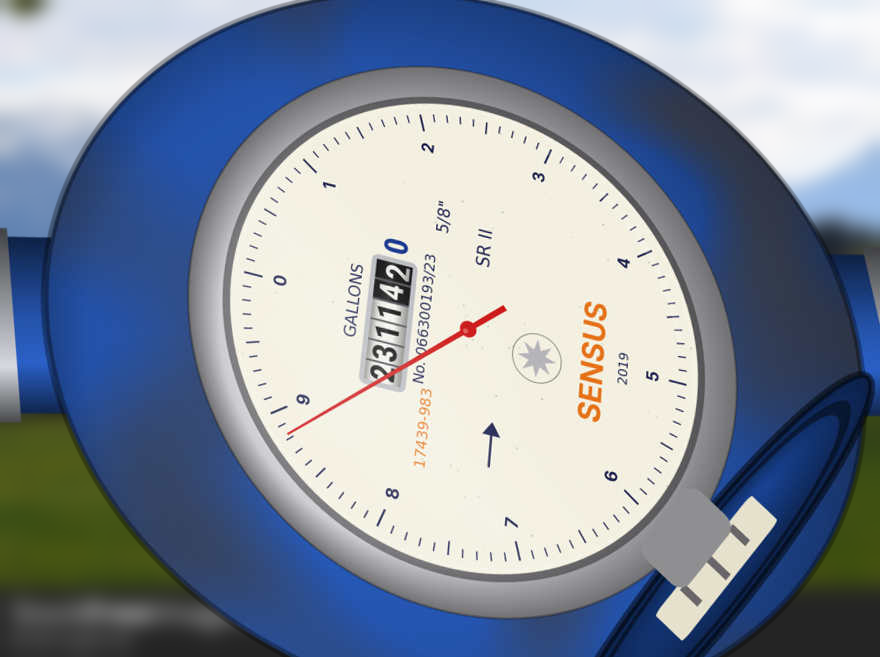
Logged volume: 2311418.8,gal
